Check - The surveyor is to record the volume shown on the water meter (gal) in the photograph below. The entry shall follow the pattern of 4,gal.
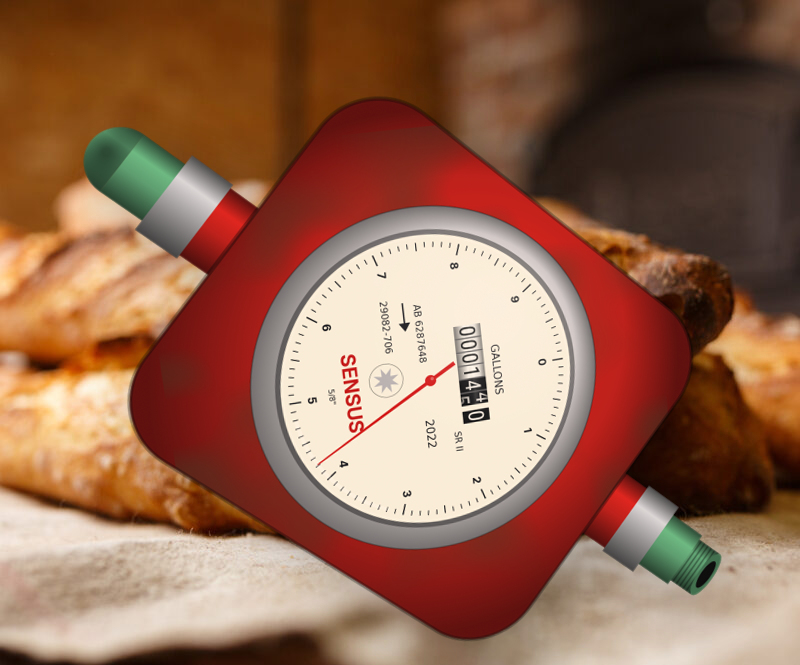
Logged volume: 1444.2,gal
